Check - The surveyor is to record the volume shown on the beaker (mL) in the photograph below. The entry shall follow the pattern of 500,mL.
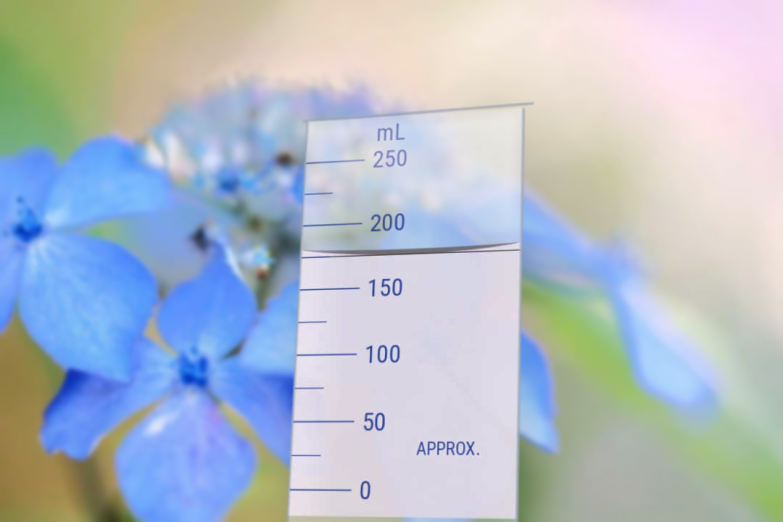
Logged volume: 175,mL
